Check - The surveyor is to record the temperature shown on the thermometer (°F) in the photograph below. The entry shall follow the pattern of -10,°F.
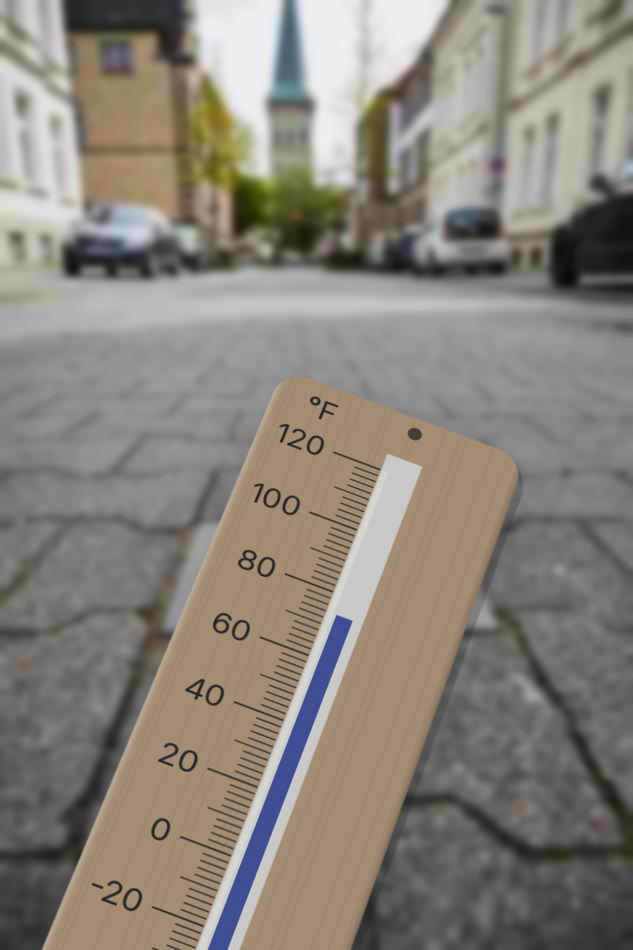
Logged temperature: 74,°F
